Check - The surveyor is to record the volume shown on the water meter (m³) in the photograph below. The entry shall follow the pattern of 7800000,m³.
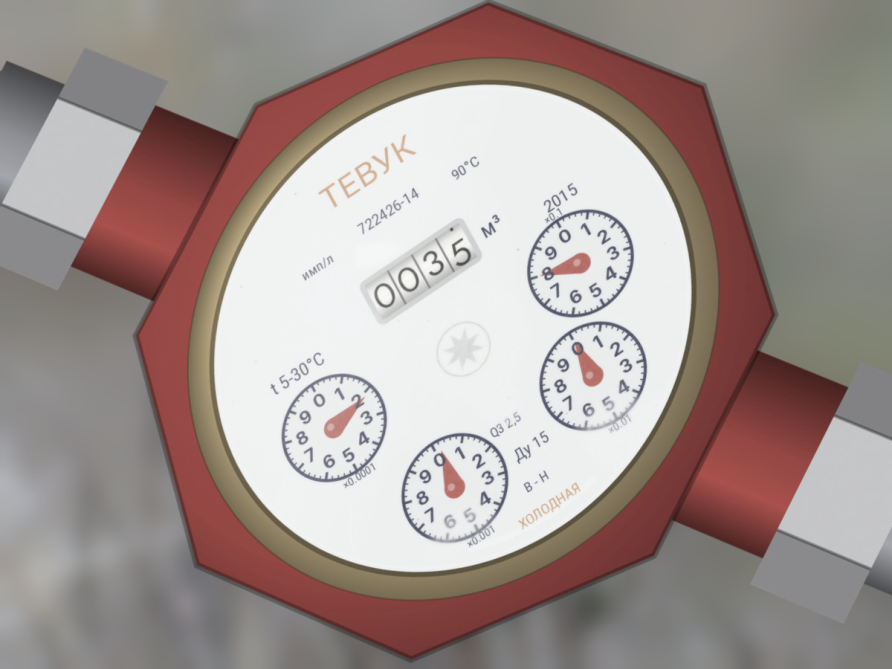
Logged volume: 34.8002,m³
